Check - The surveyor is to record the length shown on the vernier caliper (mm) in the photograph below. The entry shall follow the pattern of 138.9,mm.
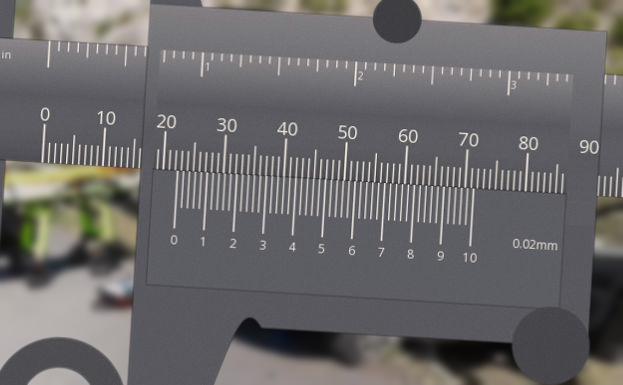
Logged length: 22.4,mm
